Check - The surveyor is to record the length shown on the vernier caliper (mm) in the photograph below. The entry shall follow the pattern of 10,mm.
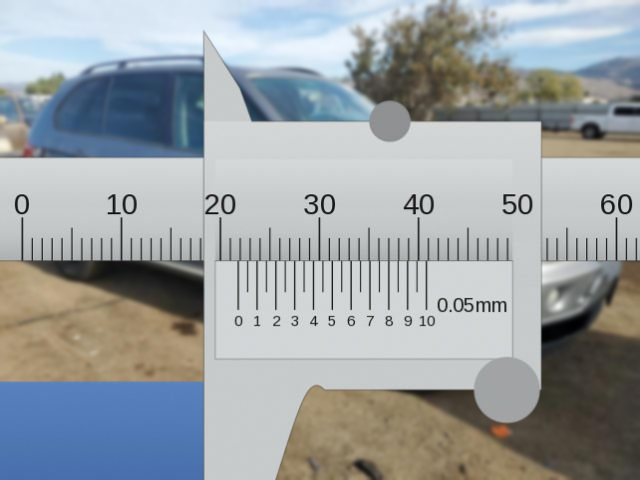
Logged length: 21.8,mm
